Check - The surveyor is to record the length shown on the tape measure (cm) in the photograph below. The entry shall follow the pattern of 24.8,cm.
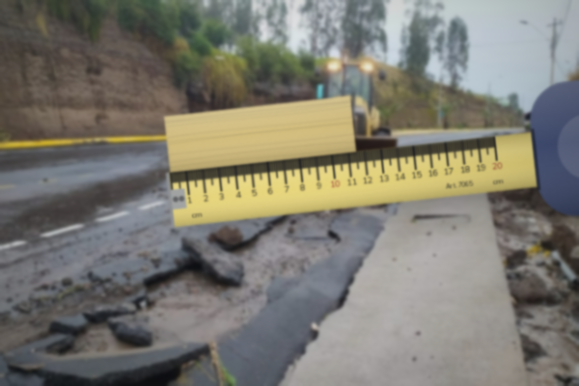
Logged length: 11.5,cm
